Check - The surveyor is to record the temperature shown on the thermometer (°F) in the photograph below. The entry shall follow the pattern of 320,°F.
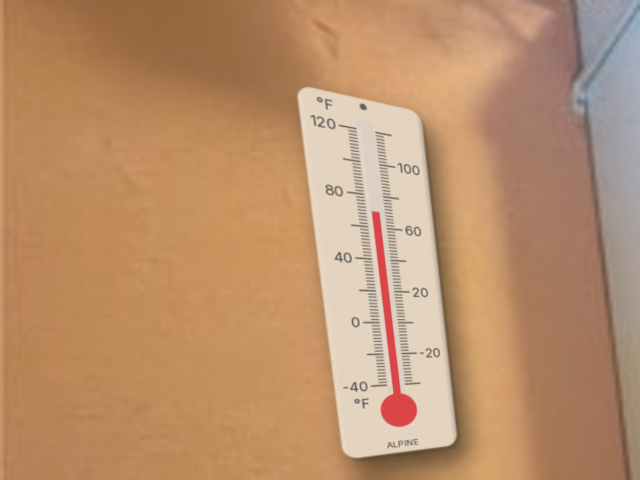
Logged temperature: 70,°F
